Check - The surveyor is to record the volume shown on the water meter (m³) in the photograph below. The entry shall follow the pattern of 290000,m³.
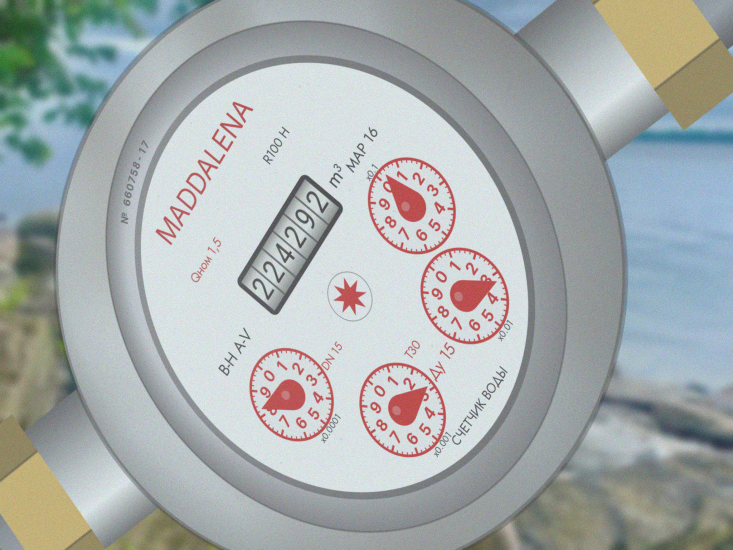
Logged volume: 224292.0328,m³
